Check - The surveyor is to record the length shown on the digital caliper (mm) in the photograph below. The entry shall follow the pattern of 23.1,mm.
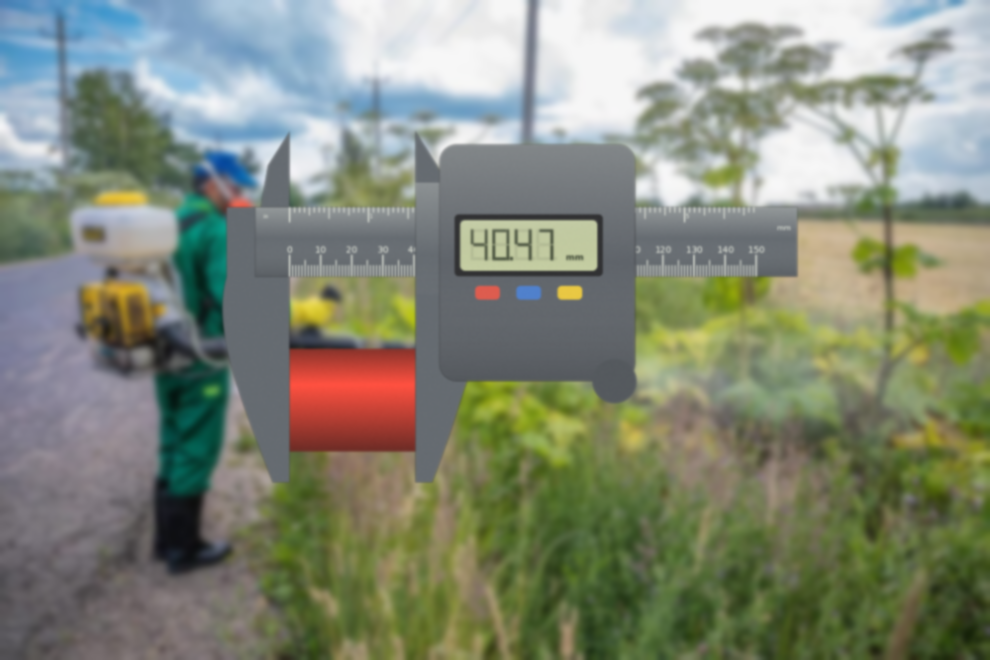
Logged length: 40.47,mm
